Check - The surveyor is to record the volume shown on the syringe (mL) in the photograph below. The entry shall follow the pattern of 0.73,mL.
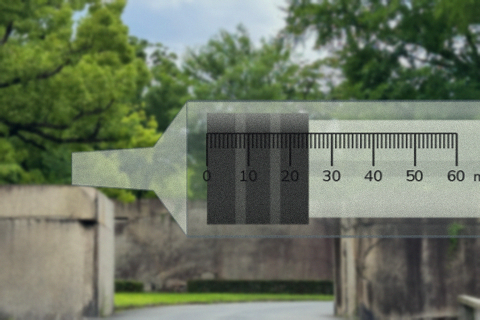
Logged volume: 0,mL
